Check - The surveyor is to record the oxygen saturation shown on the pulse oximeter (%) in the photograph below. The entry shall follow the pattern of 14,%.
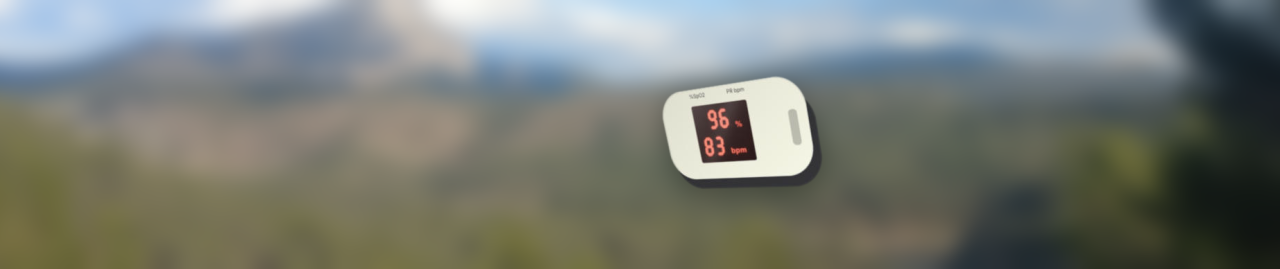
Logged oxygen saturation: 96,%
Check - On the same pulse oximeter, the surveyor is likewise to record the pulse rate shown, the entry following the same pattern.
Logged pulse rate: 83,bpm
